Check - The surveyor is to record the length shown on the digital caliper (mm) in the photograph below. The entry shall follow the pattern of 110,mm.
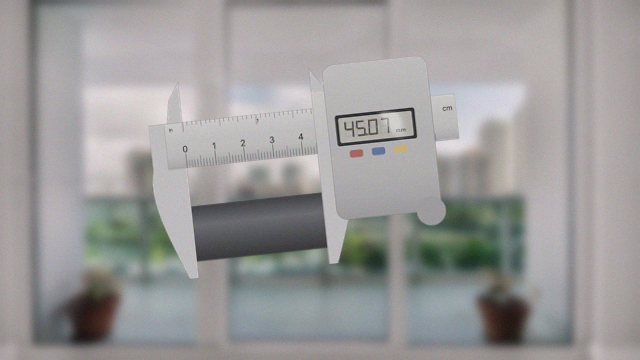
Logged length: 45.07,mm
